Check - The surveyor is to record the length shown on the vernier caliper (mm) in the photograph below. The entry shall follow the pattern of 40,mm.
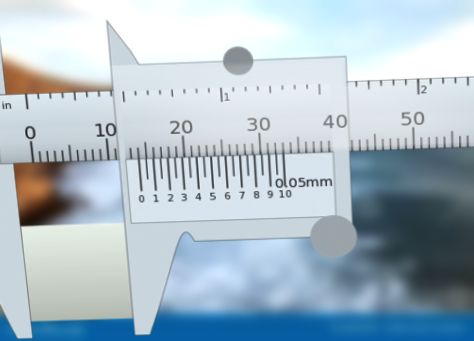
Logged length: 14.0,mm
